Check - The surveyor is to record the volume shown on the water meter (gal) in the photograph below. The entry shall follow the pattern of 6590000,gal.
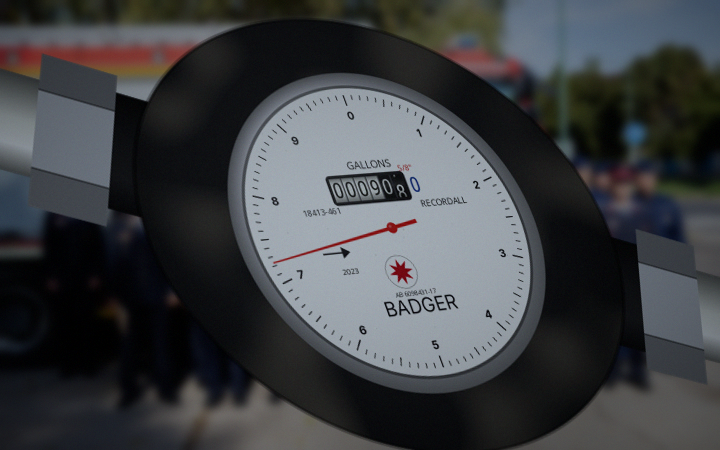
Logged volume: 9077.2,gal
